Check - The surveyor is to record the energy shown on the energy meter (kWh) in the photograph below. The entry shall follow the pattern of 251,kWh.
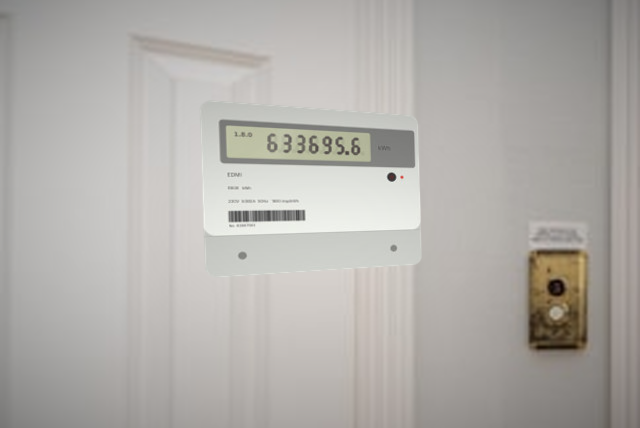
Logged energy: 633695.6,kWh
